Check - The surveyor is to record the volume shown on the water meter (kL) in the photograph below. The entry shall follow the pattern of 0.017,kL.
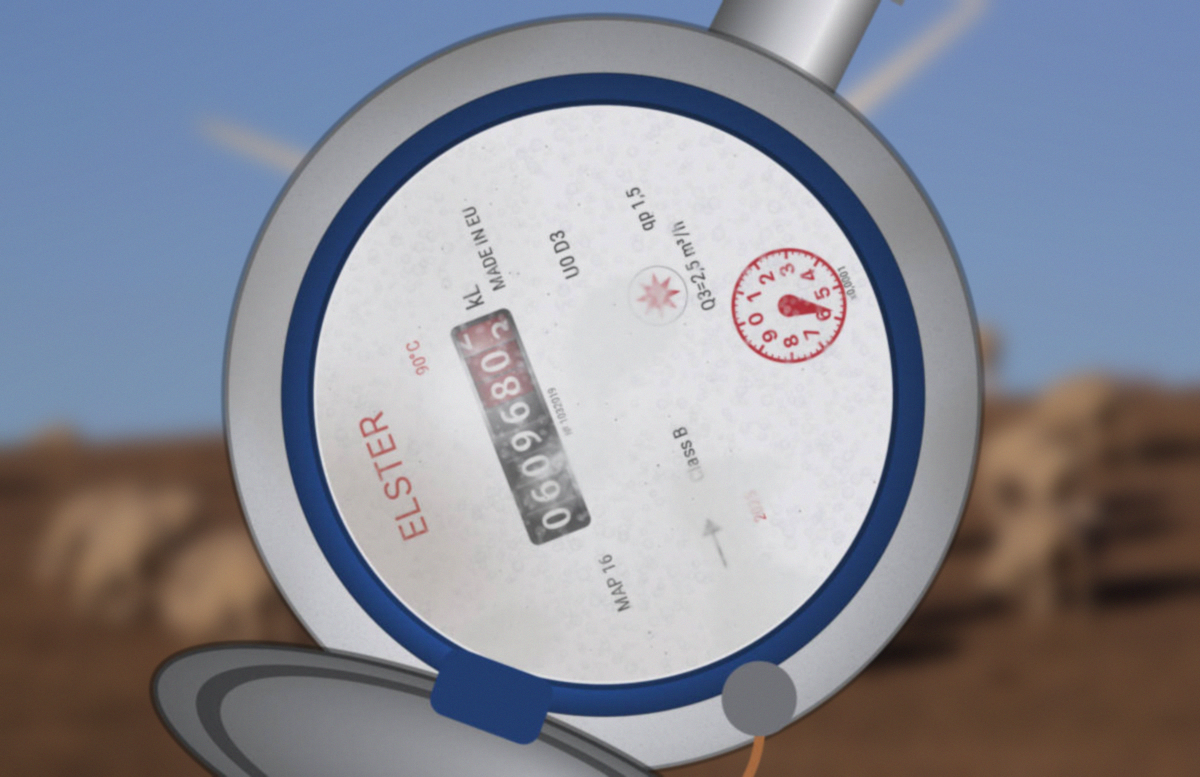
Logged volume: 6096.8025,kL
